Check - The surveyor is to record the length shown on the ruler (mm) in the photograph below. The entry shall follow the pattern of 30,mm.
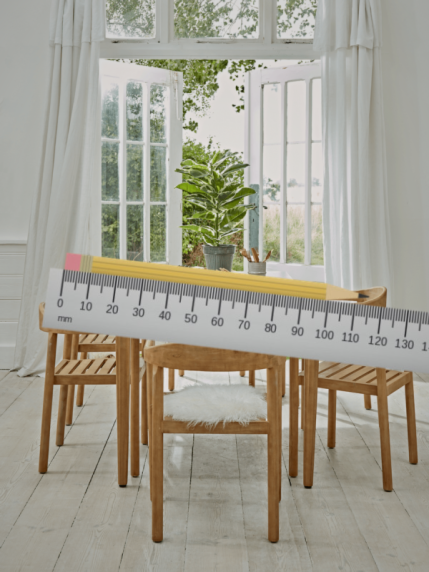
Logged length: 115,mm
